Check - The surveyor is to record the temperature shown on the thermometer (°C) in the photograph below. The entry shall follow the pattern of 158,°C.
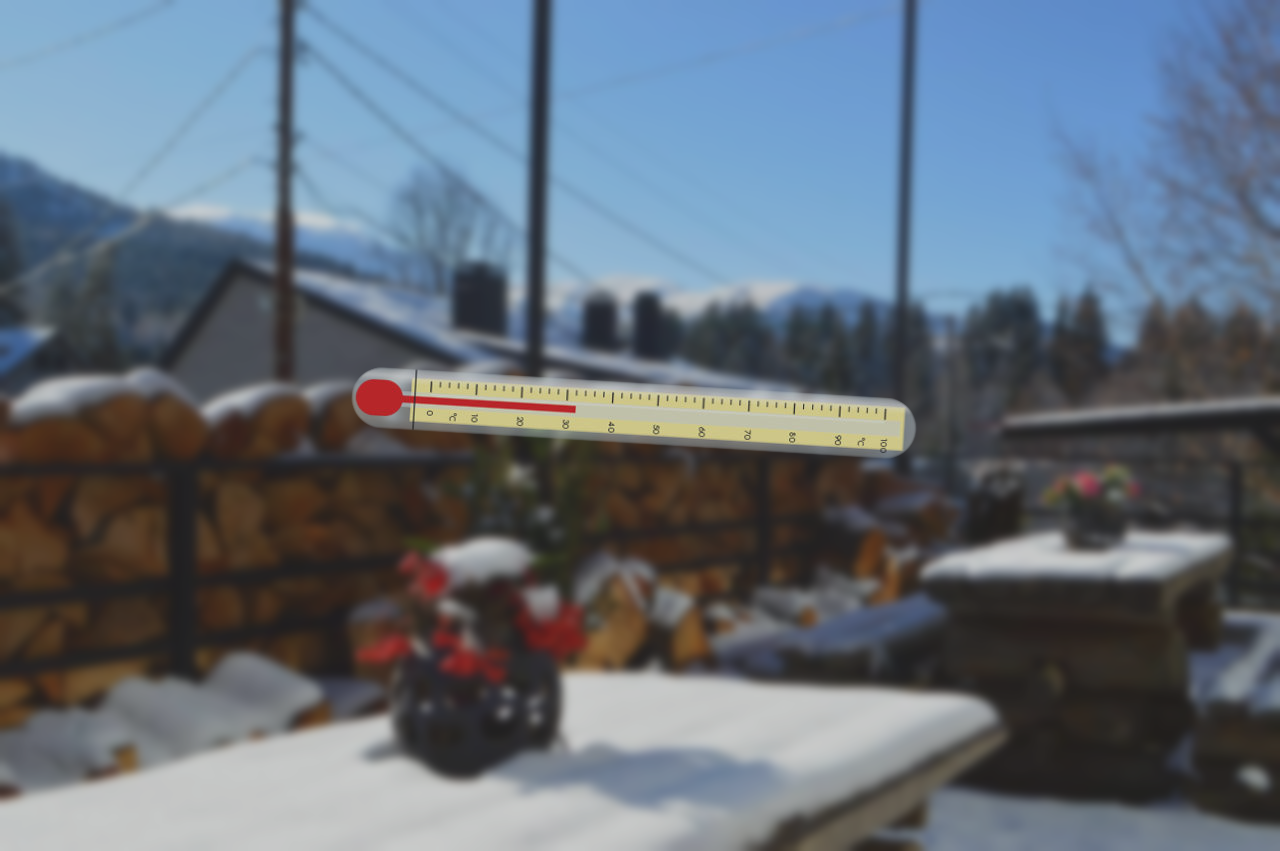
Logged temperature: 32,°C
